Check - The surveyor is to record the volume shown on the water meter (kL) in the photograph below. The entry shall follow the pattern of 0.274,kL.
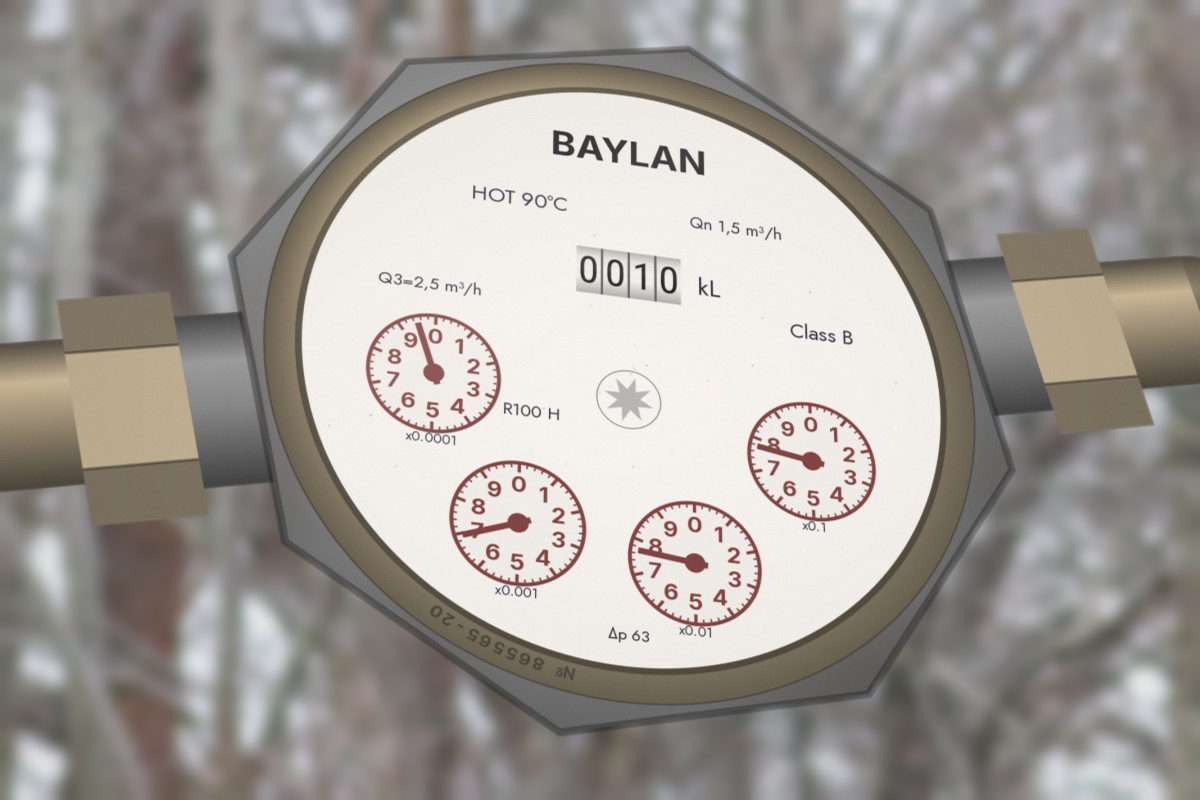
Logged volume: 10.7769,kL
